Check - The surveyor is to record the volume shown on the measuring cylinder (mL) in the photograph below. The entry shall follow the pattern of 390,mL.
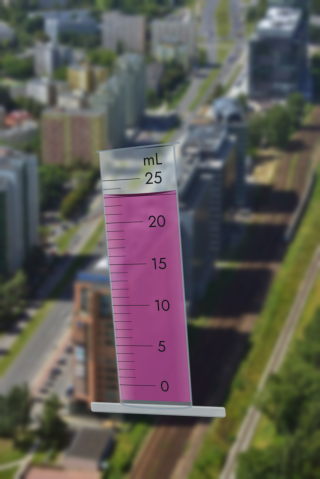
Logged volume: 23,mL
